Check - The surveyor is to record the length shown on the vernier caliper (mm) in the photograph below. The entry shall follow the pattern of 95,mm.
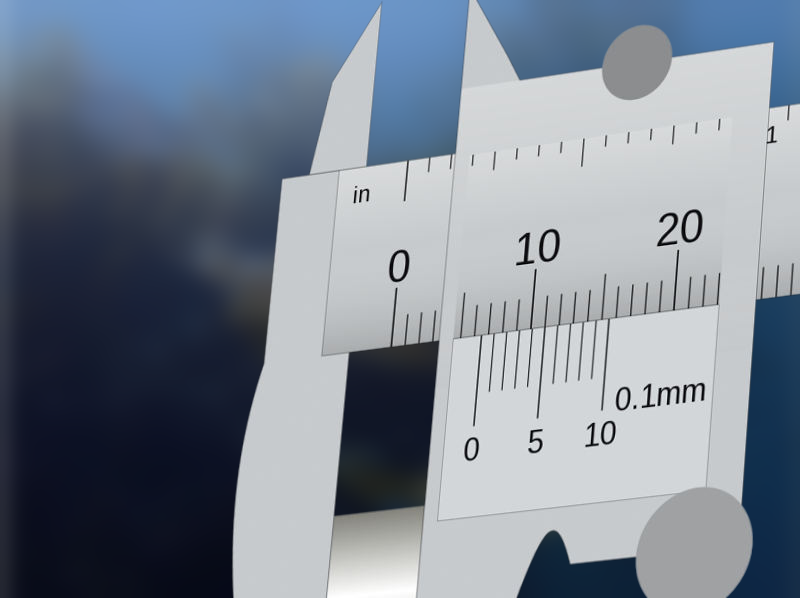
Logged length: 6.5,mm
